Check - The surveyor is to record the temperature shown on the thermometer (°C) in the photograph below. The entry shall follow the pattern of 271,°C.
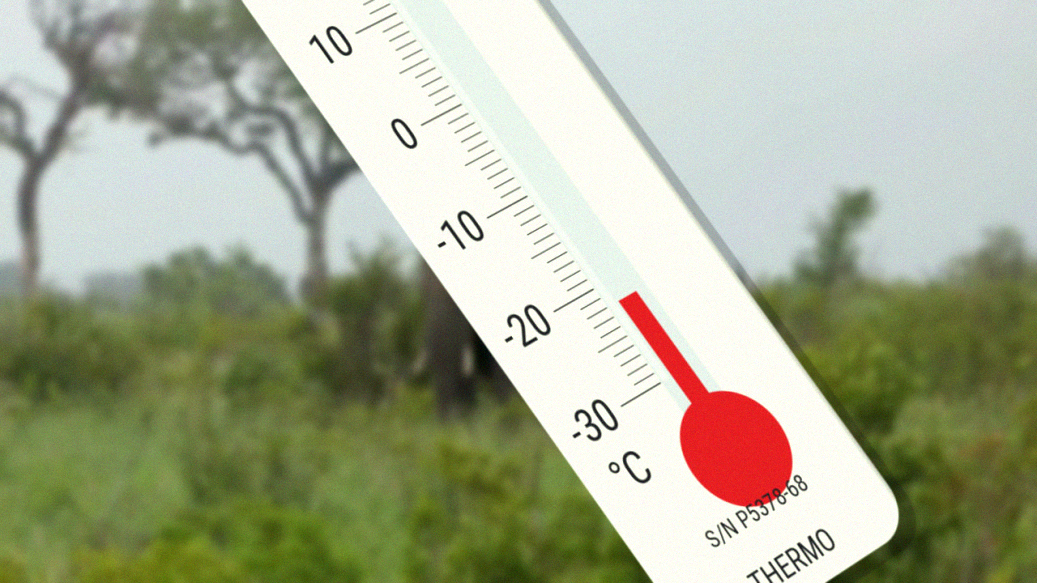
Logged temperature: -22,°C
